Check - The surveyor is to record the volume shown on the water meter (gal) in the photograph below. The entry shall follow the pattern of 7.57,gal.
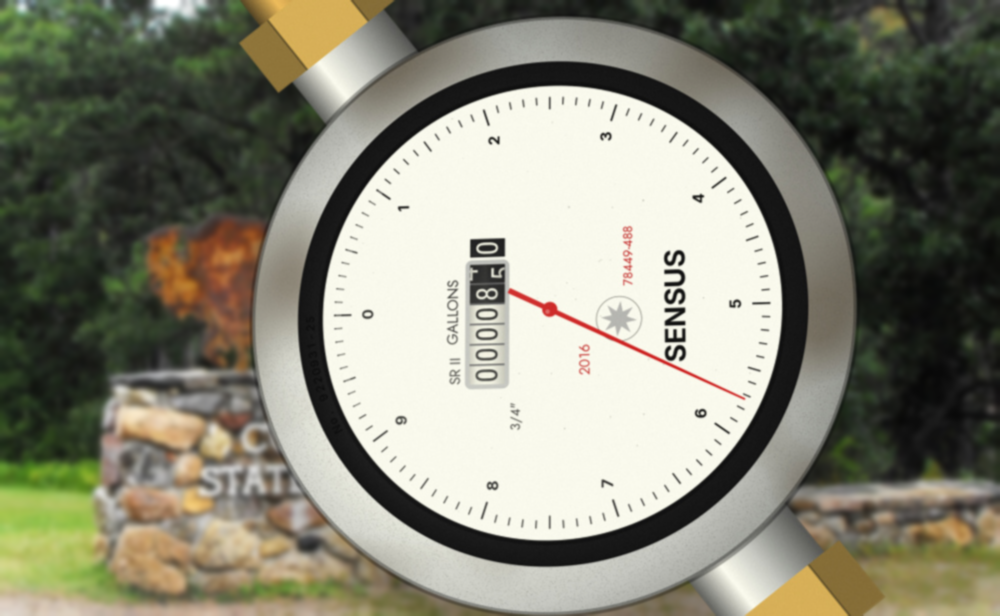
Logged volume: 845.7,gal
